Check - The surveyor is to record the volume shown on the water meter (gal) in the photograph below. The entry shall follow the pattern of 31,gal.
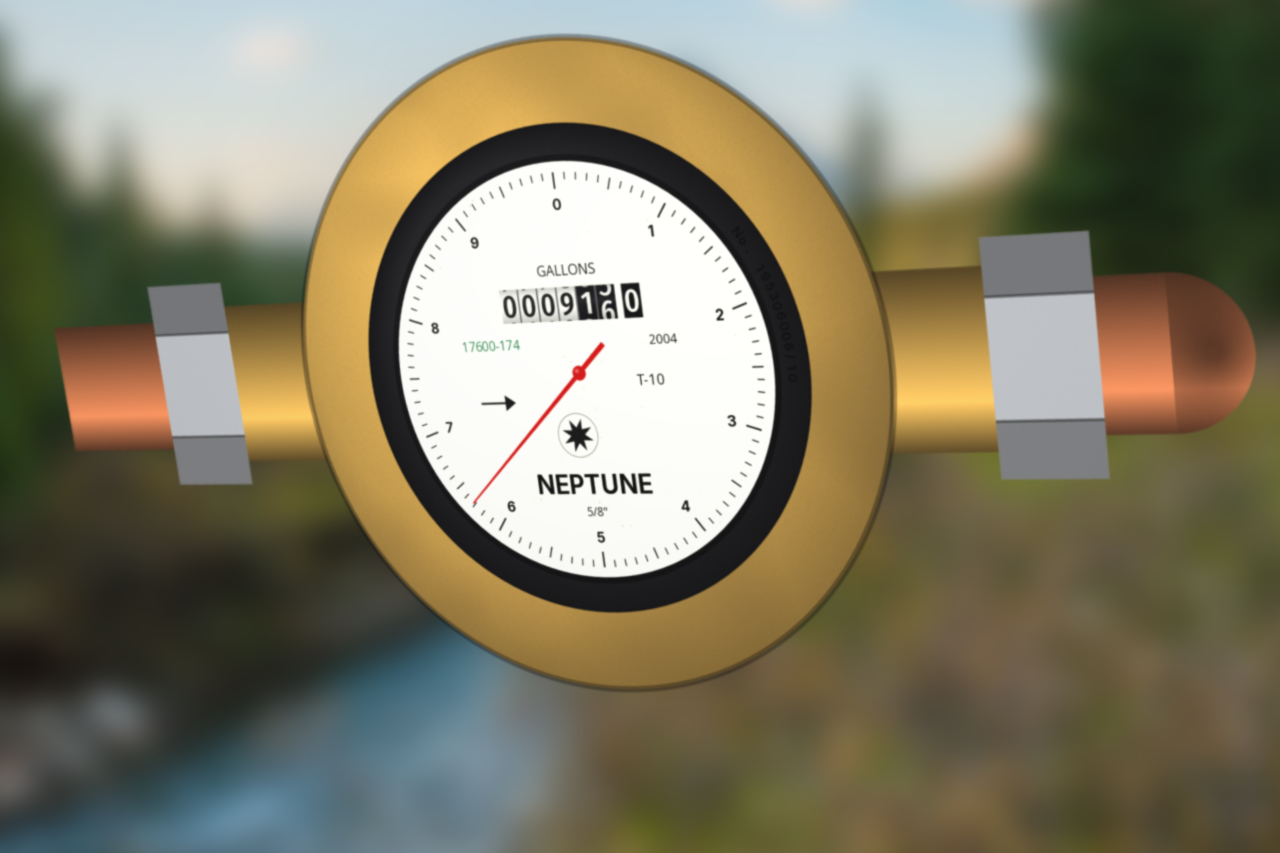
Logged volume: 9156.3,gal
